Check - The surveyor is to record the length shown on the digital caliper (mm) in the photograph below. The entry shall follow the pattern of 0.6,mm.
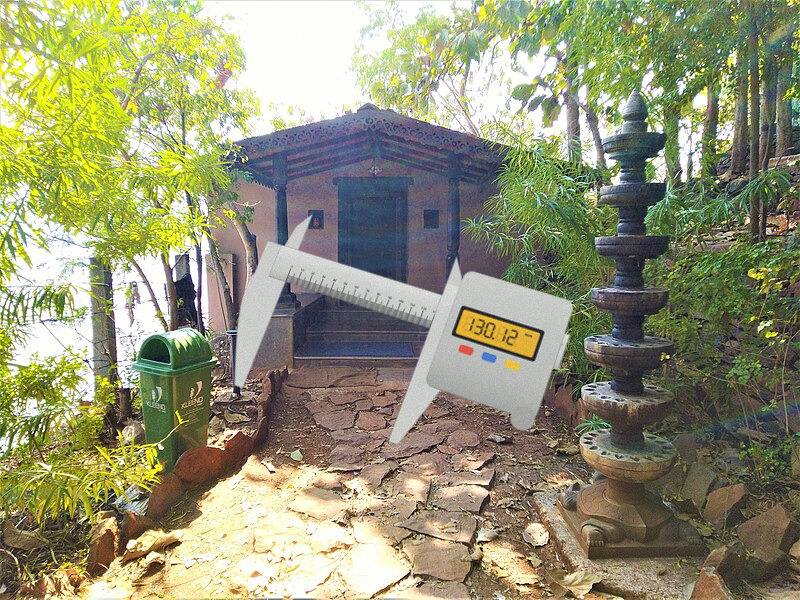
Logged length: 130.12,mm
